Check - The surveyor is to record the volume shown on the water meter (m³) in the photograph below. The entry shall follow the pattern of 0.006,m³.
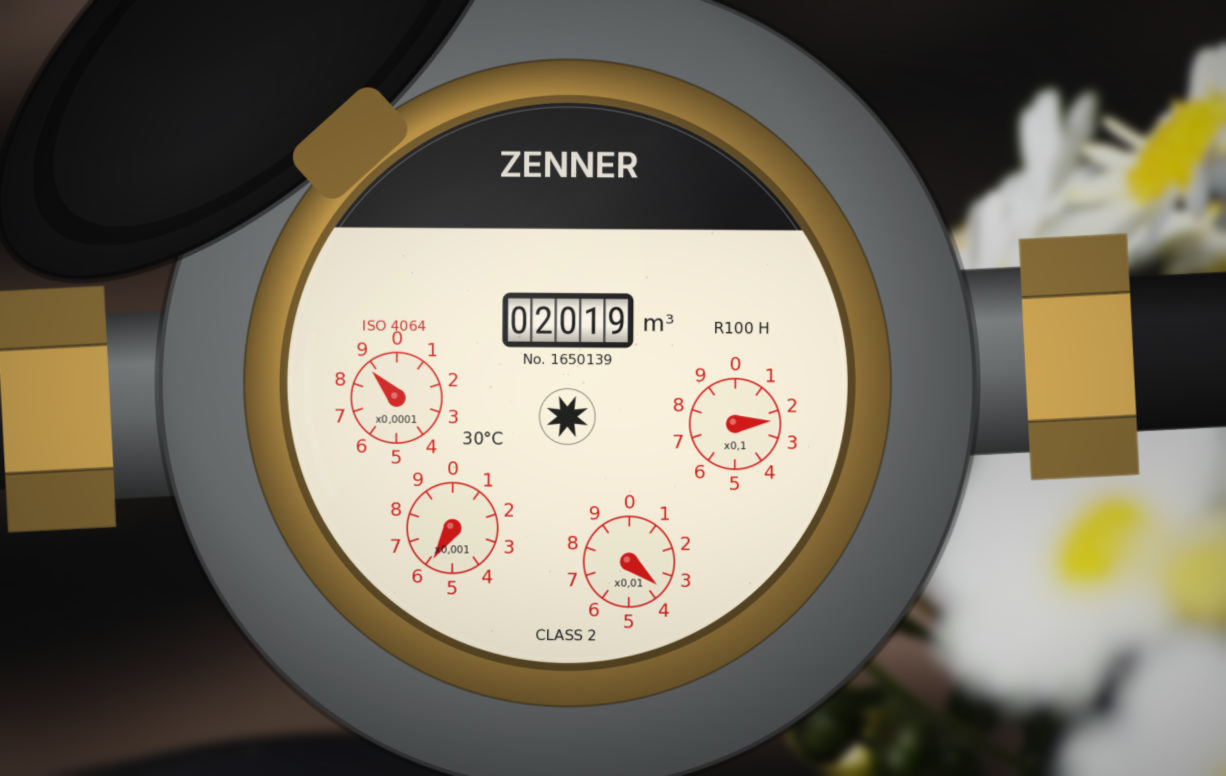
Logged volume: 2019.2358,m³
